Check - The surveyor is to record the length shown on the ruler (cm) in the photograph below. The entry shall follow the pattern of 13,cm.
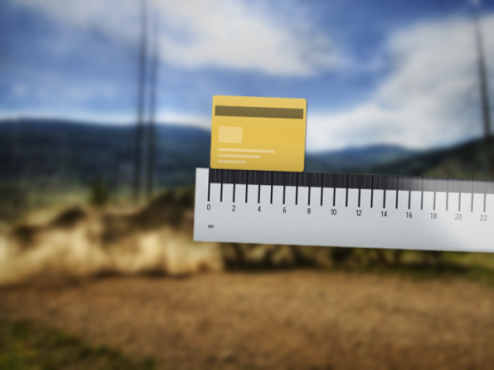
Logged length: 7.5,cm
